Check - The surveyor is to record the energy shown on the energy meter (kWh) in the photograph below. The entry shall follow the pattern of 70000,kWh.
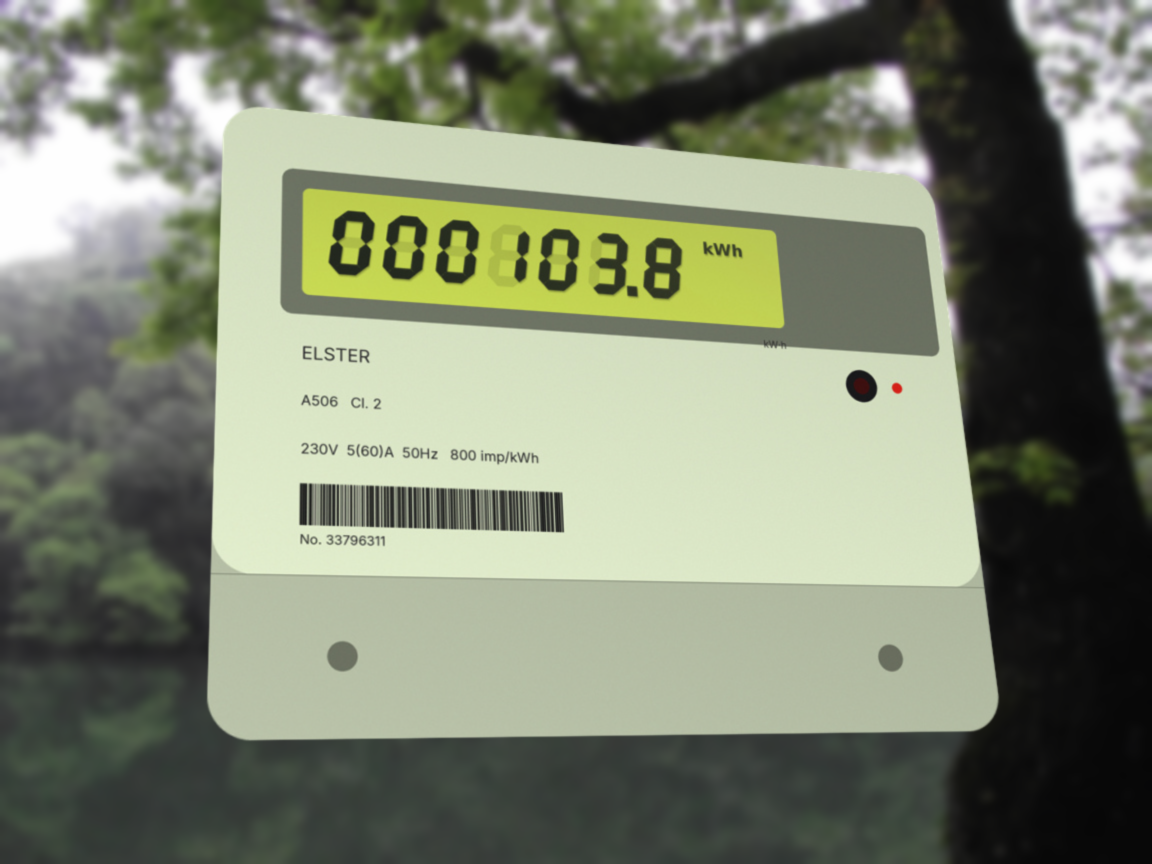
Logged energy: 103.8,kWh
